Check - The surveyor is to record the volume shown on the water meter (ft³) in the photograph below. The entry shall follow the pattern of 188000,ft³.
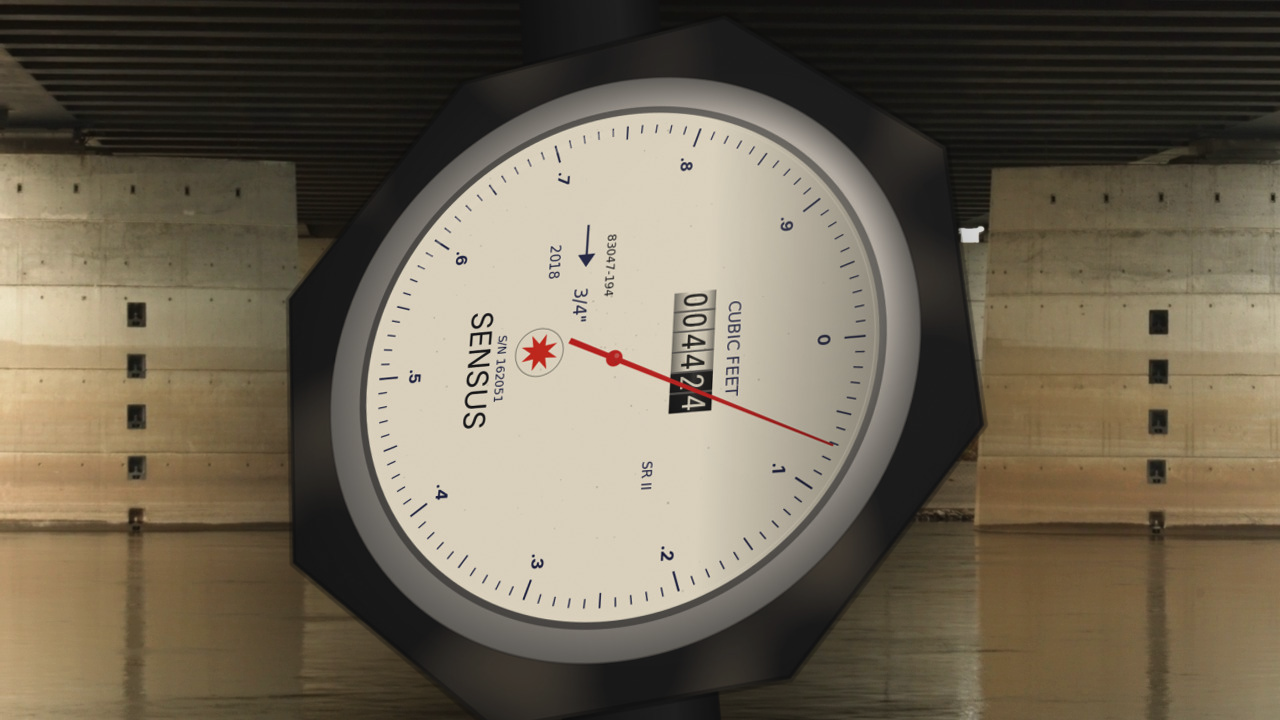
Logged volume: 4424.07,ft³
